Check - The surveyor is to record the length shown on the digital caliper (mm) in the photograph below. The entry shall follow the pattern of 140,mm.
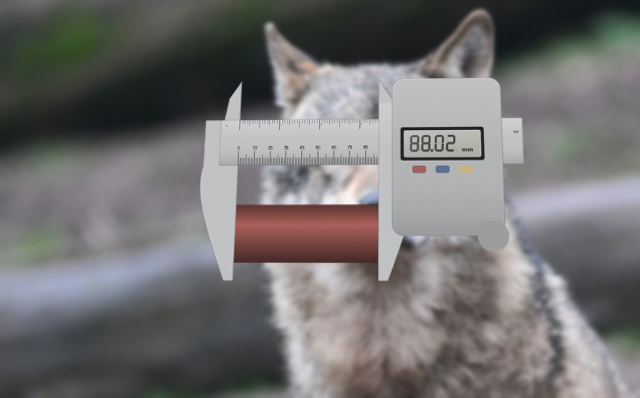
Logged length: 88.02,mm
